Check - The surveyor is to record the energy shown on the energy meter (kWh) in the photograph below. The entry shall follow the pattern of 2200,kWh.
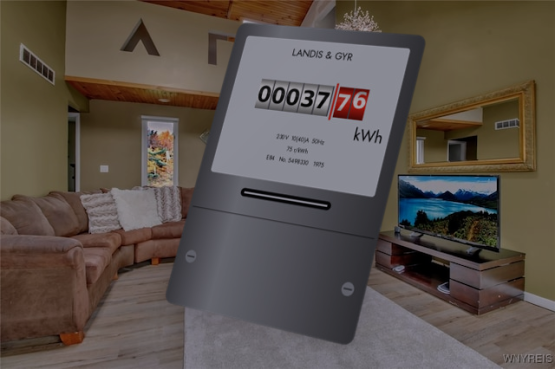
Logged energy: 37.76,kWh
